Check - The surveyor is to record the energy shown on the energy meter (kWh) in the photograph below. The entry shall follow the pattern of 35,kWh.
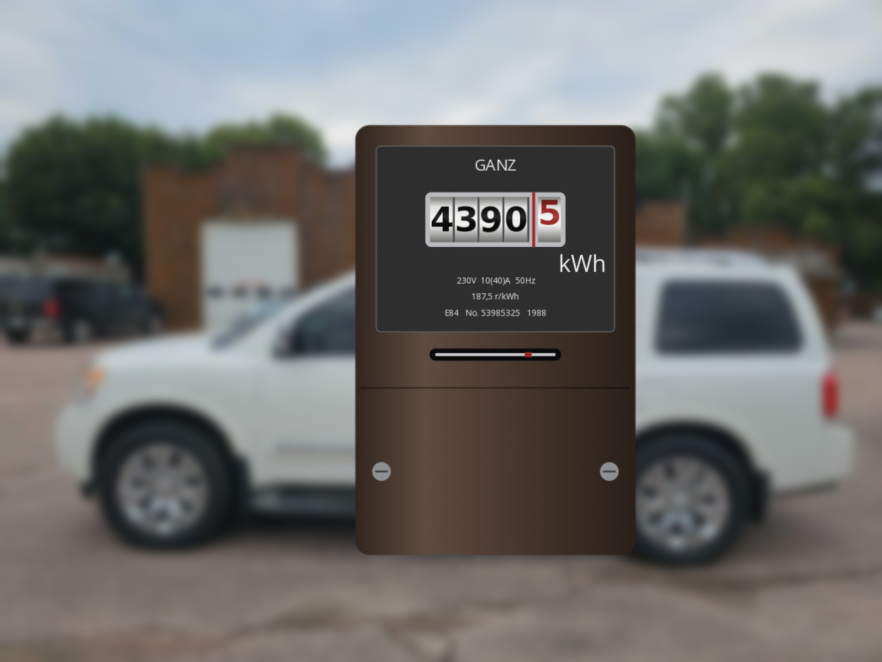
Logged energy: 4390.5,kWh
